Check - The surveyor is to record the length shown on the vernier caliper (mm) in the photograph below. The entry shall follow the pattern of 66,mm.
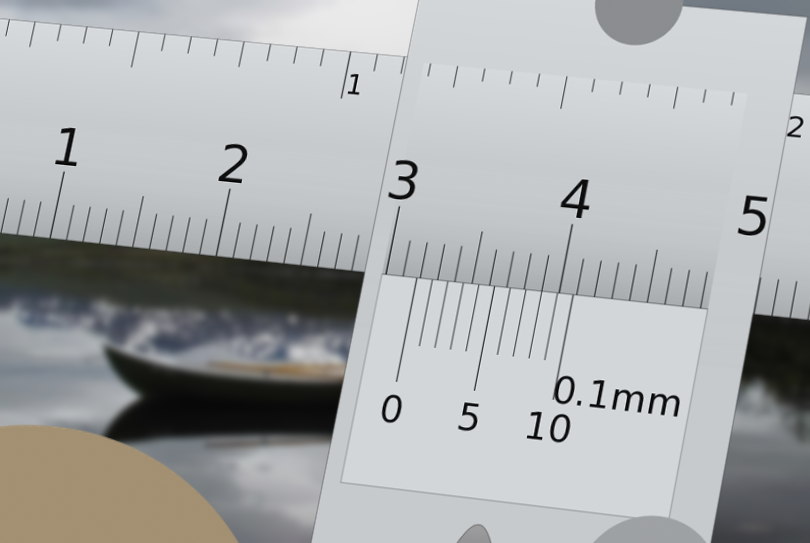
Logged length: 31.8,mm
